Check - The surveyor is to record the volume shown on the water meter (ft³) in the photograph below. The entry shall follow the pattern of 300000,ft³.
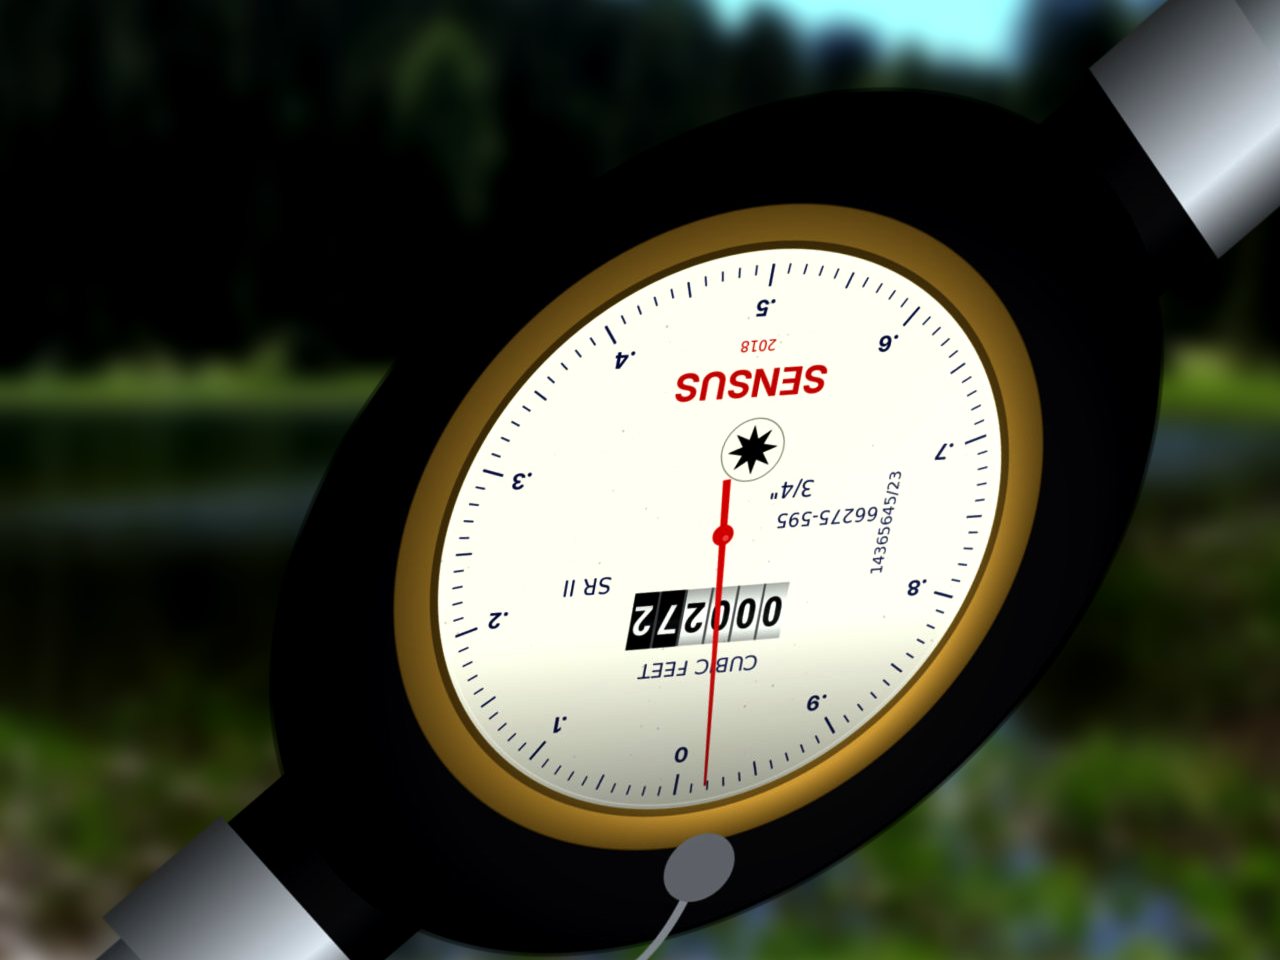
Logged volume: 271.98,ft³
